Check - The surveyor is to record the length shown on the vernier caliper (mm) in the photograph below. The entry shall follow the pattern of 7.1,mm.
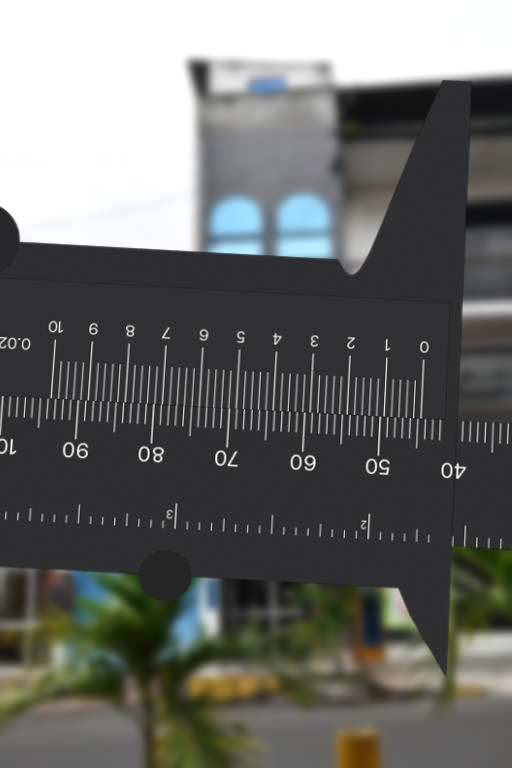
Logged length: 44.6,mm
